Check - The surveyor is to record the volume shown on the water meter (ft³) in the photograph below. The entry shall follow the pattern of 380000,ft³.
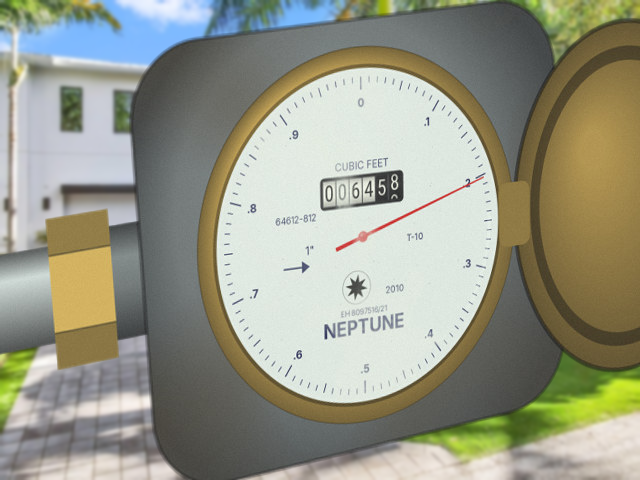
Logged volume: 6458.20,ft³
